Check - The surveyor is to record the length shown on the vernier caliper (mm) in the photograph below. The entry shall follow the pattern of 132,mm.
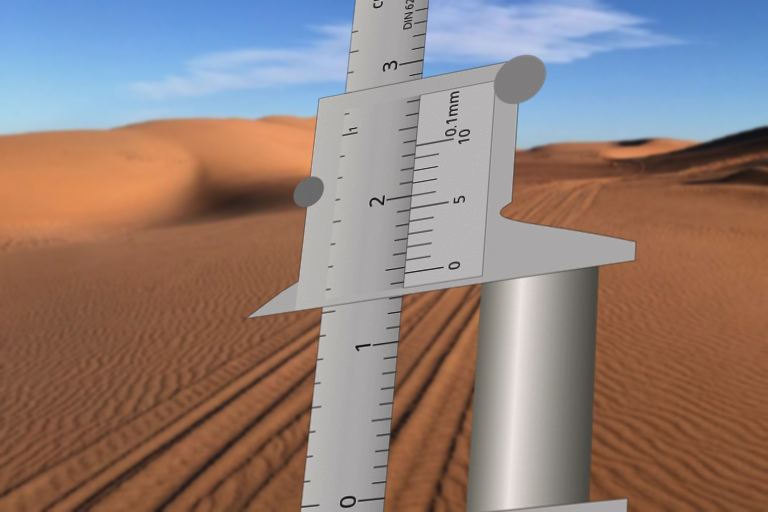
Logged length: 14.6,mm
